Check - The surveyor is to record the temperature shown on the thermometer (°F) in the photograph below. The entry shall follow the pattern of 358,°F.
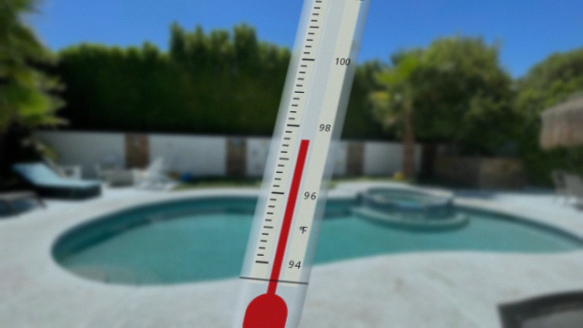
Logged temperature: 97.6,°F
